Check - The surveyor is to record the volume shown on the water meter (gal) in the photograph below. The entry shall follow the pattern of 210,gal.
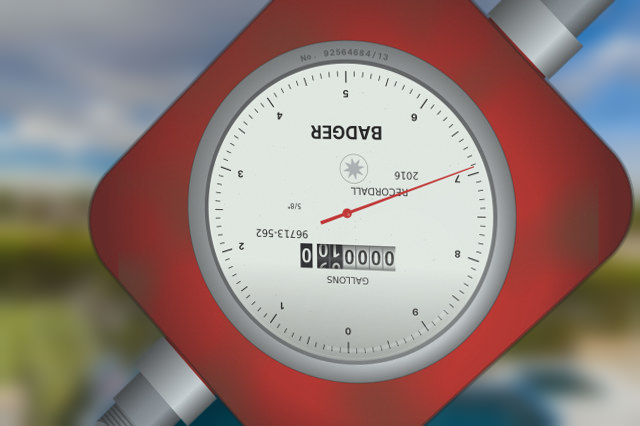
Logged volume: 96.9,gal
